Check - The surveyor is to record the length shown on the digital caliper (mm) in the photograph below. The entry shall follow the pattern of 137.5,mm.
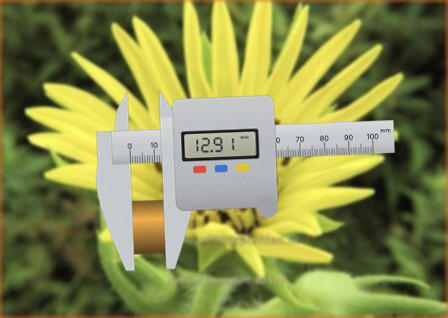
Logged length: 12.91,mm
